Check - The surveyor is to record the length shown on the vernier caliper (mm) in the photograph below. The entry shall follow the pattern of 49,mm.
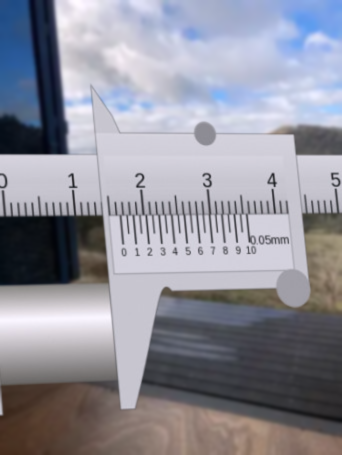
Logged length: 16.6,mm
